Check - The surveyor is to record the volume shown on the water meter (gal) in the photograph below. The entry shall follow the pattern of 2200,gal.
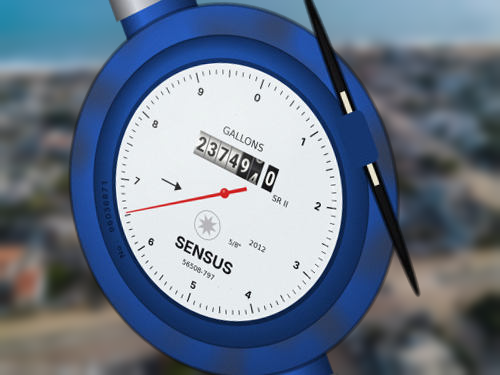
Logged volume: 2374936.5,gal
